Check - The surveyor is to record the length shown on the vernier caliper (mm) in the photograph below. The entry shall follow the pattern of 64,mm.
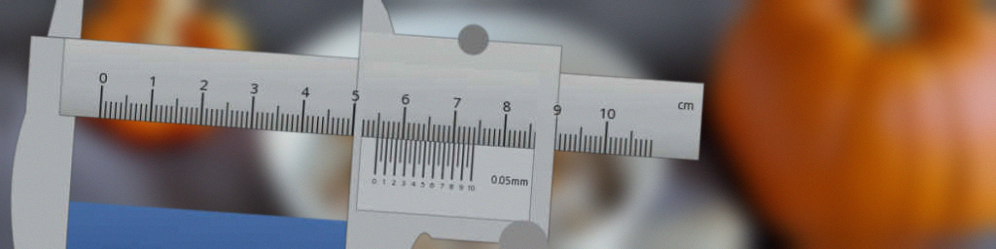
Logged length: 55.0,mm
